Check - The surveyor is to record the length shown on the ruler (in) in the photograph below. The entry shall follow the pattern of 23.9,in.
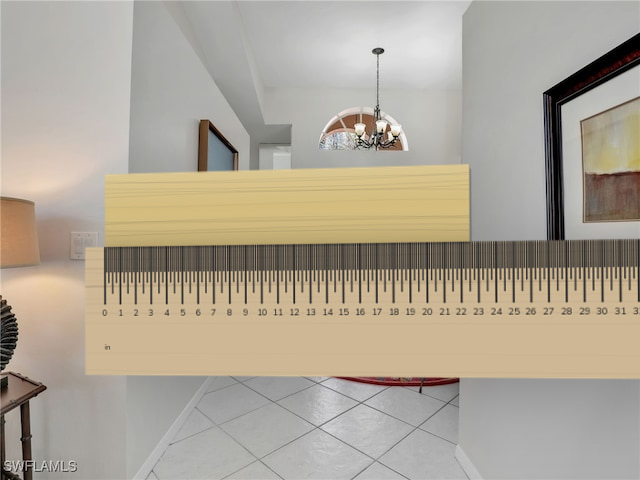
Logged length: 22.5,in
